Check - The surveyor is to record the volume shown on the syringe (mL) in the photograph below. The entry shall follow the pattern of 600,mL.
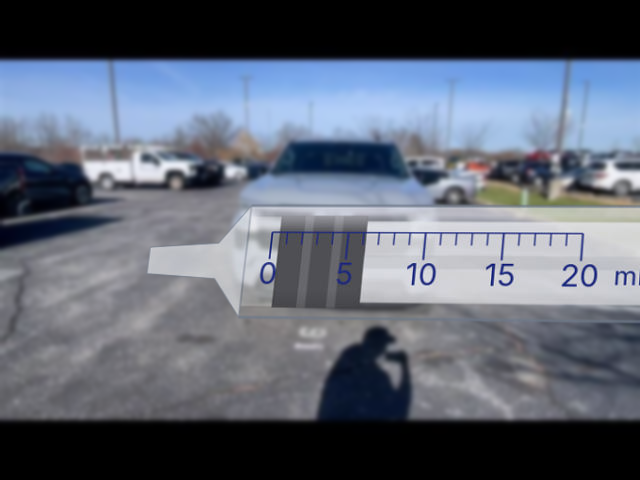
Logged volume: 0.5,mL
